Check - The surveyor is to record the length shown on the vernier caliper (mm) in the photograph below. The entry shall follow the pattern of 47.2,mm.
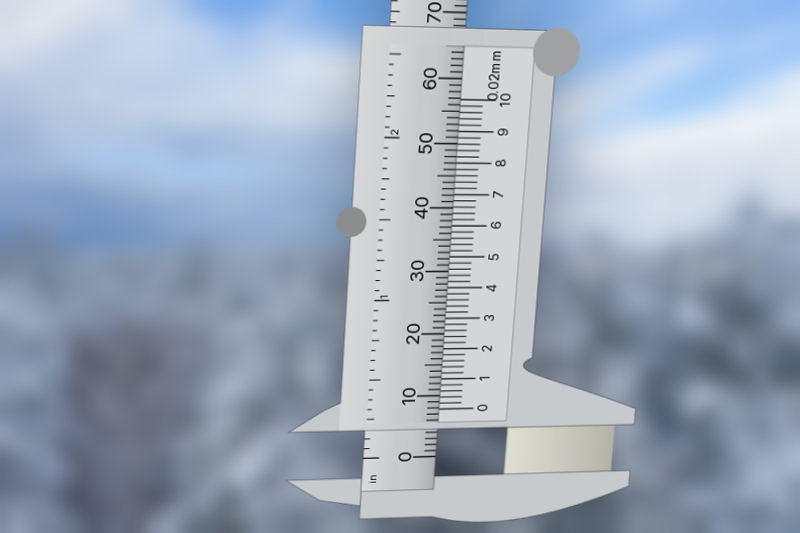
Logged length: 7.8,mm
